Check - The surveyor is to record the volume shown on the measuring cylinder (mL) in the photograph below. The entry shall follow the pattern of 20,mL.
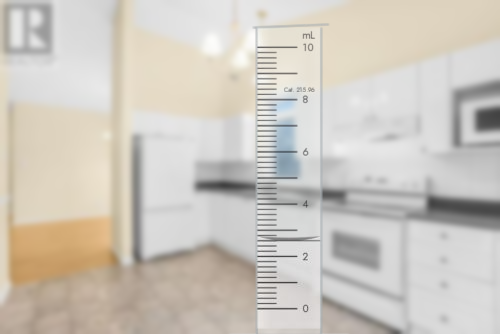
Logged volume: 2.6,mL
